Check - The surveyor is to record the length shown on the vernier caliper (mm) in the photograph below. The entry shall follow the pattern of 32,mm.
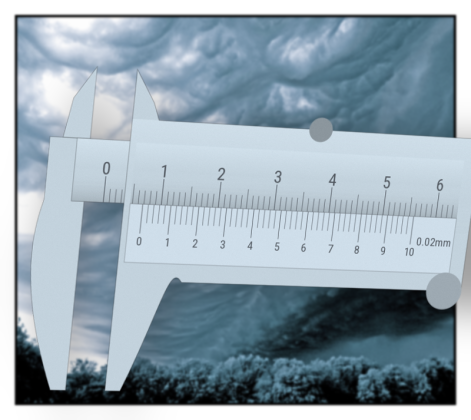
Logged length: 6.8,mm
